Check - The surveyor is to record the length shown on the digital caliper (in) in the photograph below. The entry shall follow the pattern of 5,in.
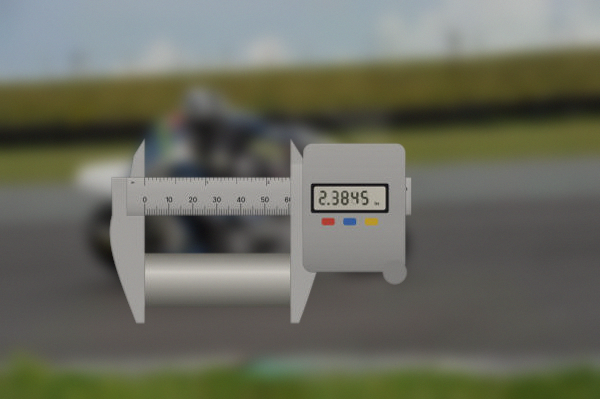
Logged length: 2.3845,in
